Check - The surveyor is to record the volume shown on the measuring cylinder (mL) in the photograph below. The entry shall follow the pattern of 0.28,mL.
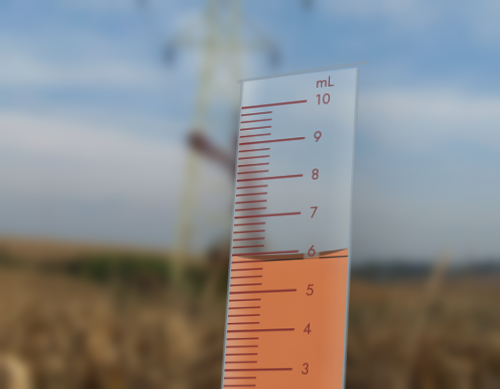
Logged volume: 5.8,mL
